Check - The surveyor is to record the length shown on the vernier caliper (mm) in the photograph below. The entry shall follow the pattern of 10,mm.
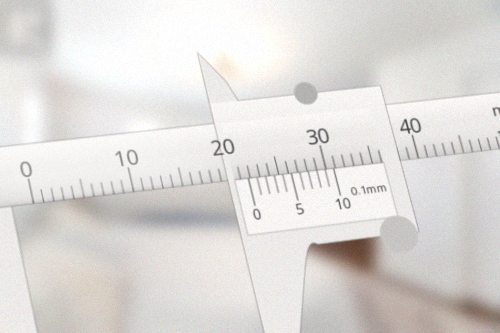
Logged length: 21.8,mm
